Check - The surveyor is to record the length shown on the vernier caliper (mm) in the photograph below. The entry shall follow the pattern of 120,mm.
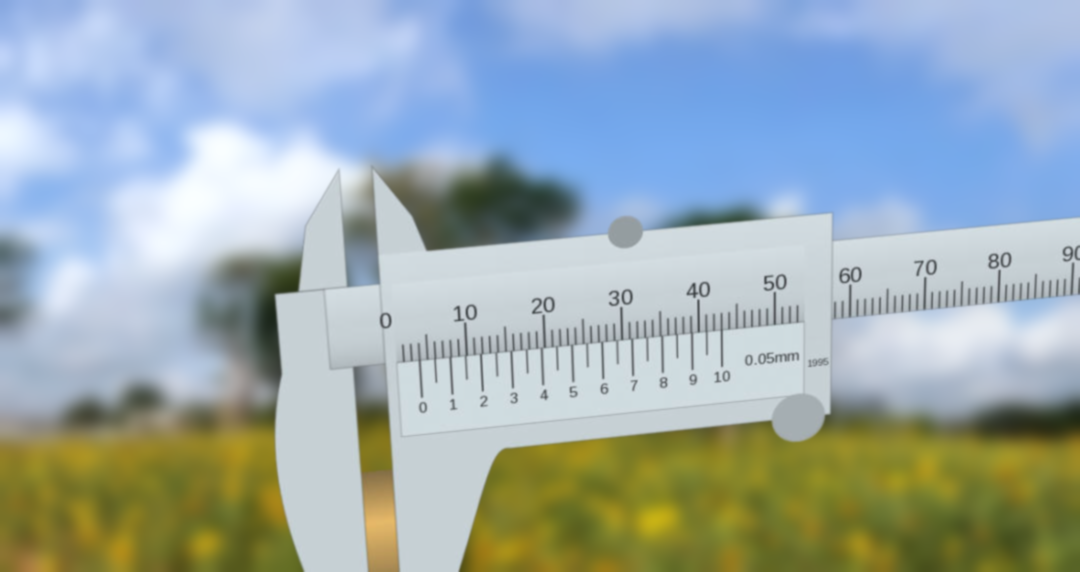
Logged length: 4.0,mm
